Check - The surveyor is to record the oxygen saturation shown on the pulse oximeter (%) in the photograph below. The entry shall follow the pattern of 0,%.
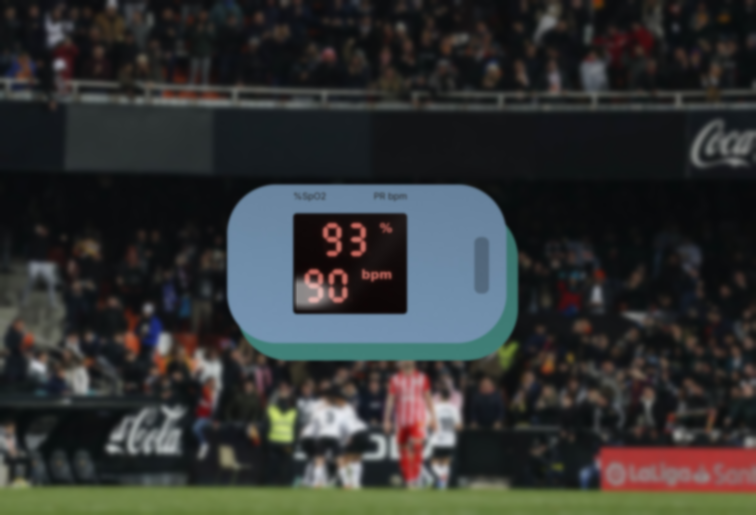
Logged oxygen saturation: 93,%
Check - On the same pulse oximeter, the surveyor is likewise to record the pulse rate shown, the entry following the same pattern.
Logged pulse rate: 90,bpm
